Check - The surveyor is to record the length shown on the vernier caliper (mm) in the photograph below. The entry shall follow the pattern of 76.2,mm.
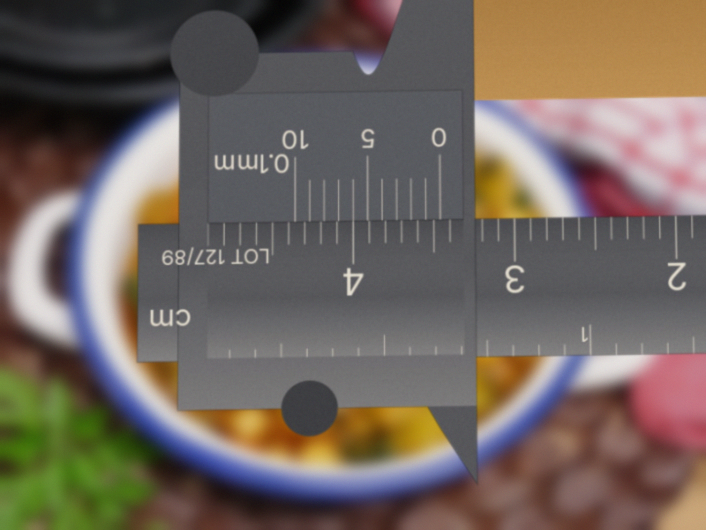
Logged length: 34.6,mm
